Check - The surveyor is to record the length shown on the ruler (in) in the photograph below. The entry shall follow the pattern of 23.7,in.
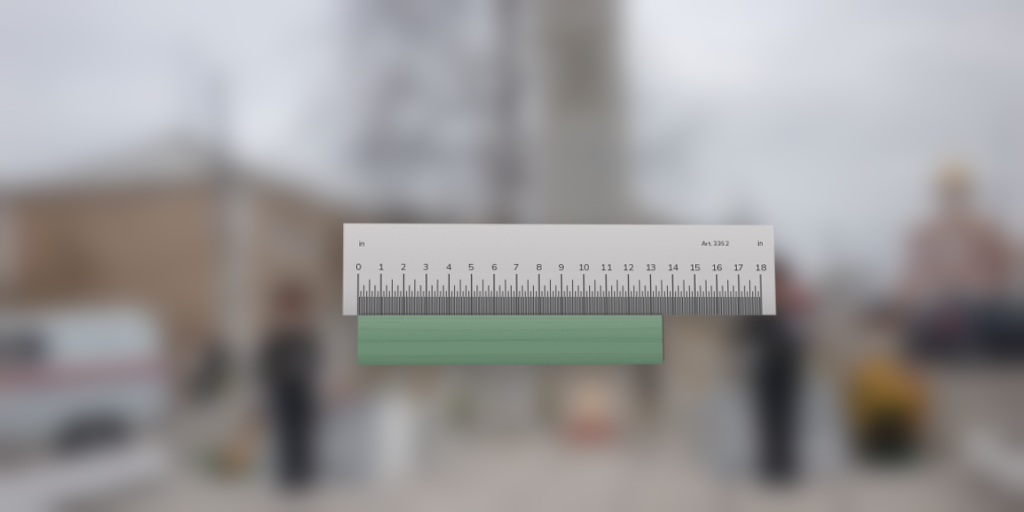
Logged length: 13.5,in
